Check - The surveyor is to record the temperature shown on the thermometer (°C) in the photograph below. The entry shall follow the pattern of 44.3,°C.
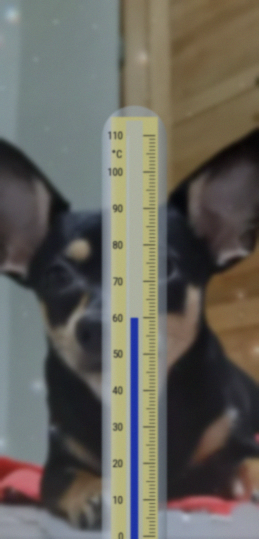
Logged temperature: 60,°C
